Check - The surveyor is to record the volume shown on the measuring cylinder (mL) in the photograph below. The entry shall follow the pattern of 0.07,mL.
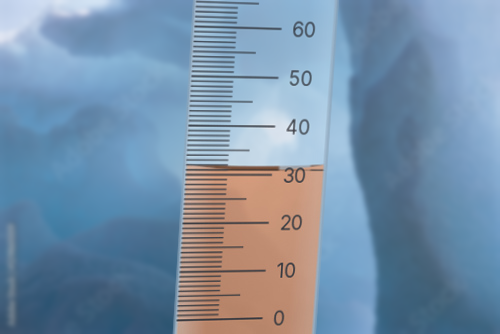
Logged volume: 31,mL
